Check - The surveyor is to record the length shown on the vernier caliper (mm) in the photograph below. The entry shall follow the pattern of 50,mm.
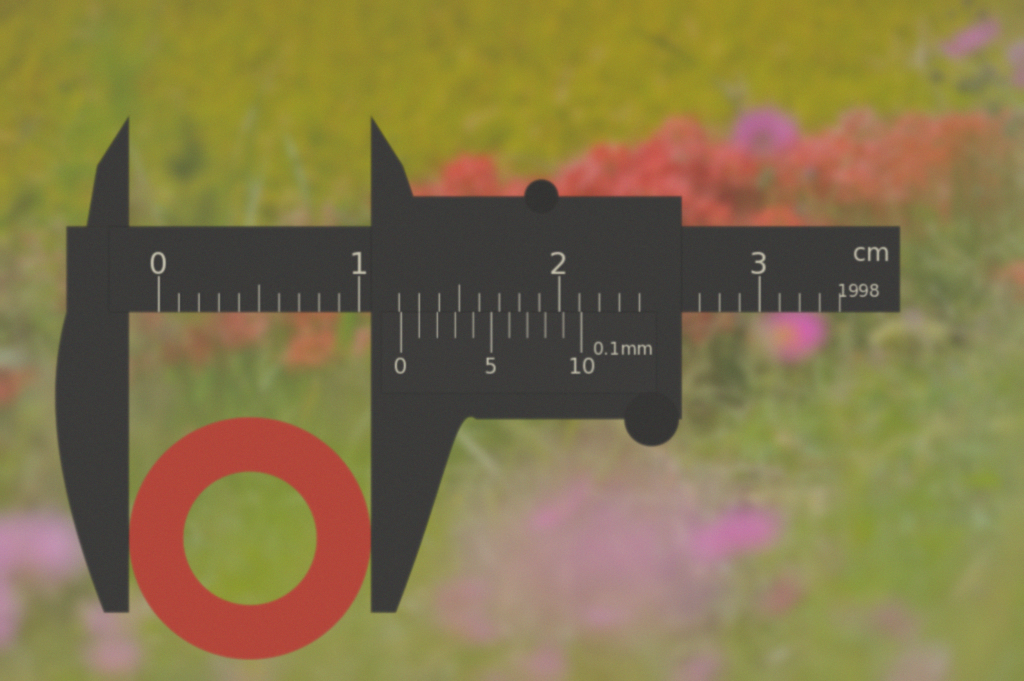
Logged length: 12.1,mm
